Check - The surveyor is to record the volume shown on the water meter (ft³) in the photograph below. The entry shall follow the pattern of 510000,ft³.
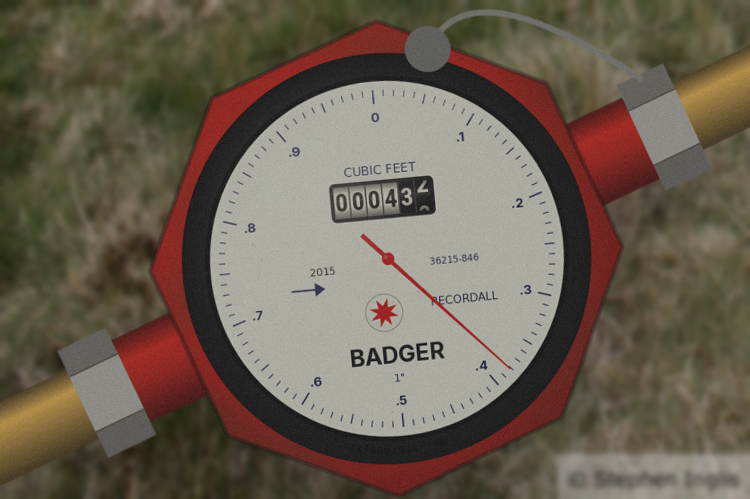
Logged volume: 432.38,ft³
